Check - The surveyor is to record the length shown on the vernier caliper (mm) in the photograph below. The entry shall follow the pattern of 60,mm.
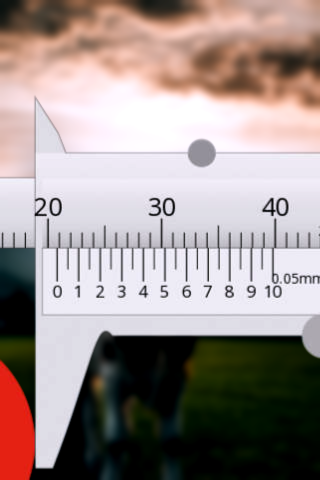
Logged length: 20.8,mm
